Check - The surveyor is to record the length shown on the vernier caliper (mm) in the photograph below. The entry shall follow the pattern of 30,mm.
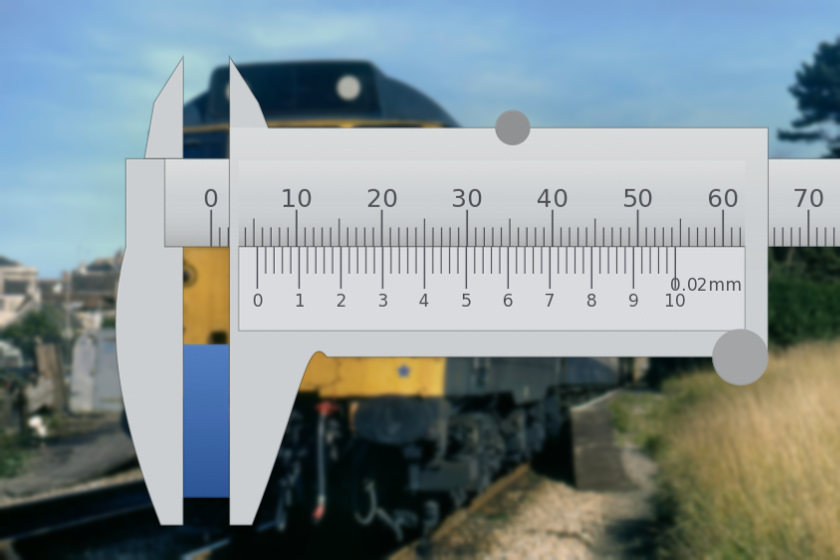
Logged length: 5.4,mm
